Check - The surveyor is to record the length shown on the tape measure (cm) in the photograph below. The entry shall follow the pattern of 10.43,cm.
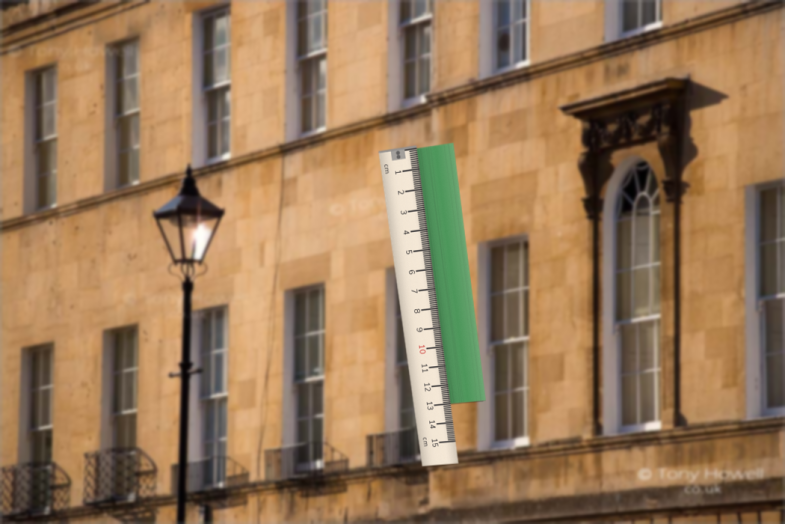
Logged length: 13,cm
